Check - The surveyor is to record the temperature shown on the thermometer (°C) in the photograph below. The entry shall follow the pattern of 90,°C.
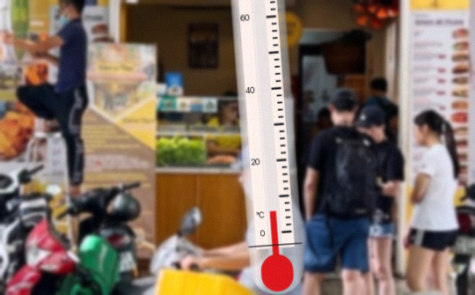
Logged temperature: 6,°C
